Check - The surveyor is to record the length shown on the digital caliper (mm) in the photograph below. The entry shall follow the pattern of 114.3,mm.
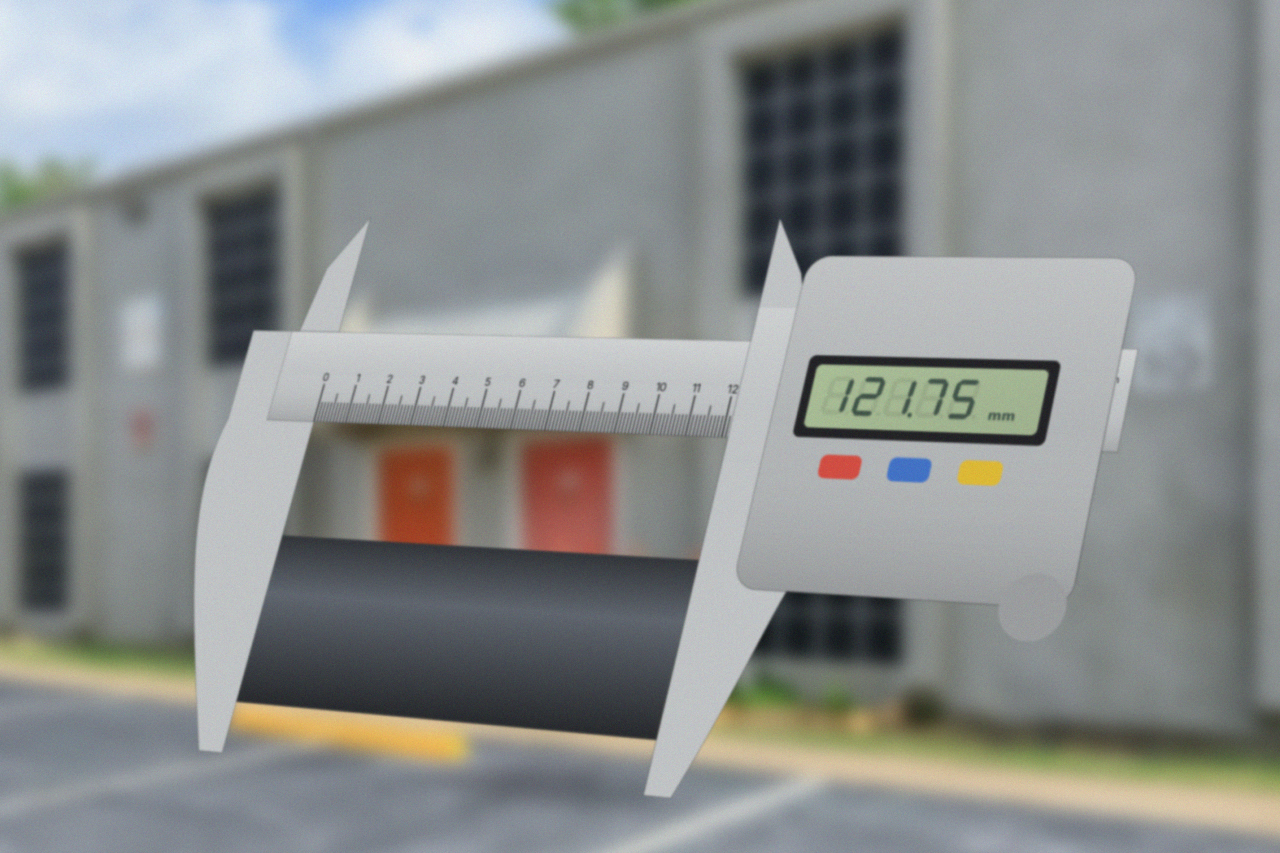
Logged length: 121.75,mm
